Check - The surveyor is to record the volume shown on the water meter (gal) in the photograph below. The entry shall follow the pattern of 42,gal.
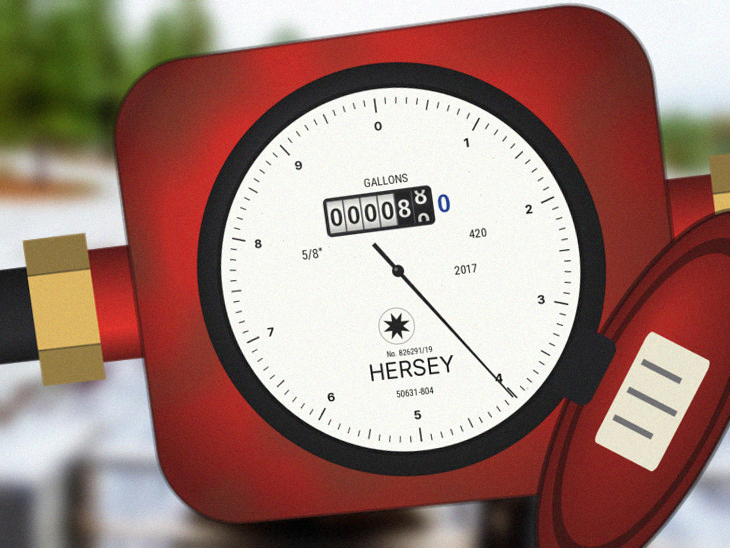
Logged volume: 884.0,gal
